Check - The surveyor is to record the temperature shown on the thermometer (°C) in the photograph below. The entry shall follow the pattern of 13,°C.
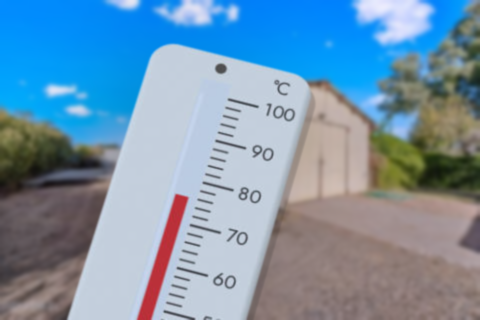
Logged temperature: 76,°C
